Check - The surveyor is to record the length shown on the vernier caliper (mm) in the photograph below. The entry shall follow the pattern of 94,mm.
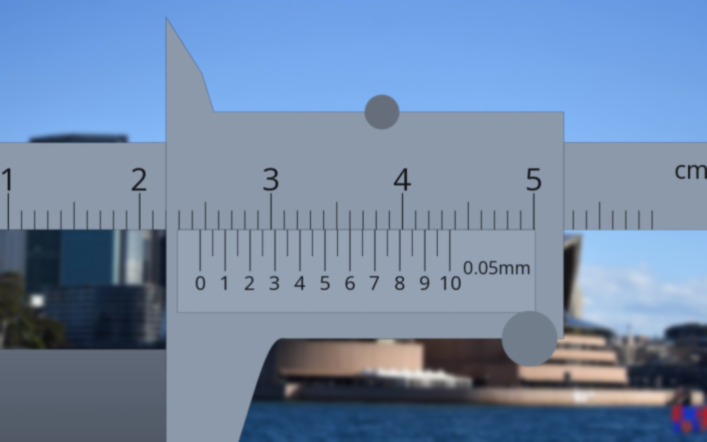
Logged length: 24.6,mm
